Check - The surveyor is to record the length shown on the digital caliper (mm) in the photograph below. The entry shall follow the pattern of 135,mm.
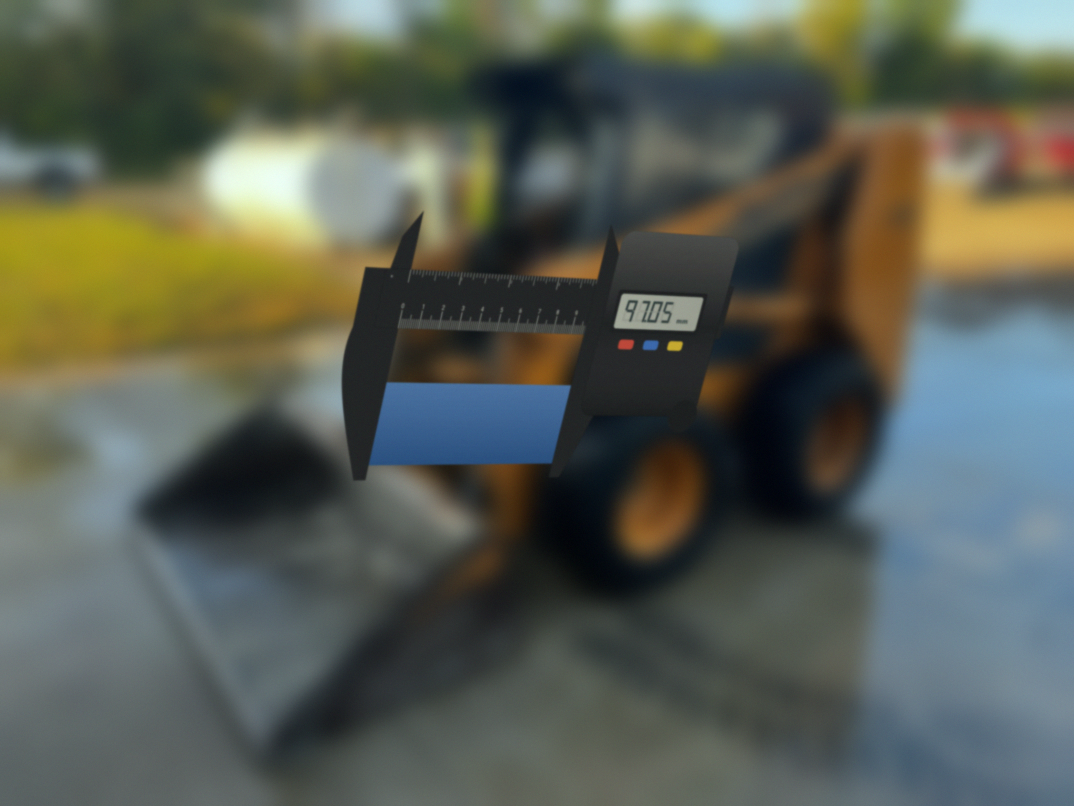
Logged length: 97.05,mm
